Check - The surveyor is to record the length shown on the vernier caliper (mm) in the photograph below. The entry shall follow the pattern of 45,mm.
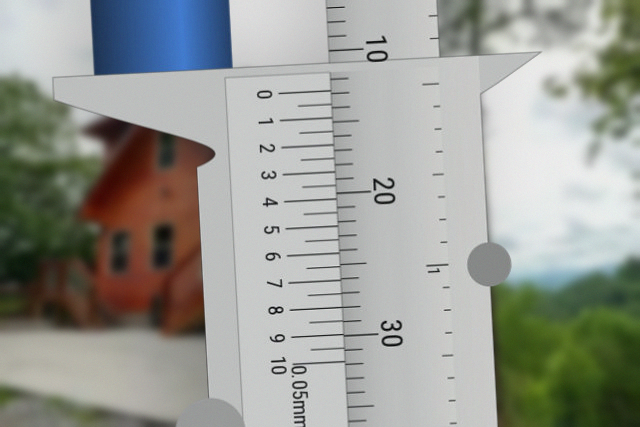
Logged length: 12.8,mm
